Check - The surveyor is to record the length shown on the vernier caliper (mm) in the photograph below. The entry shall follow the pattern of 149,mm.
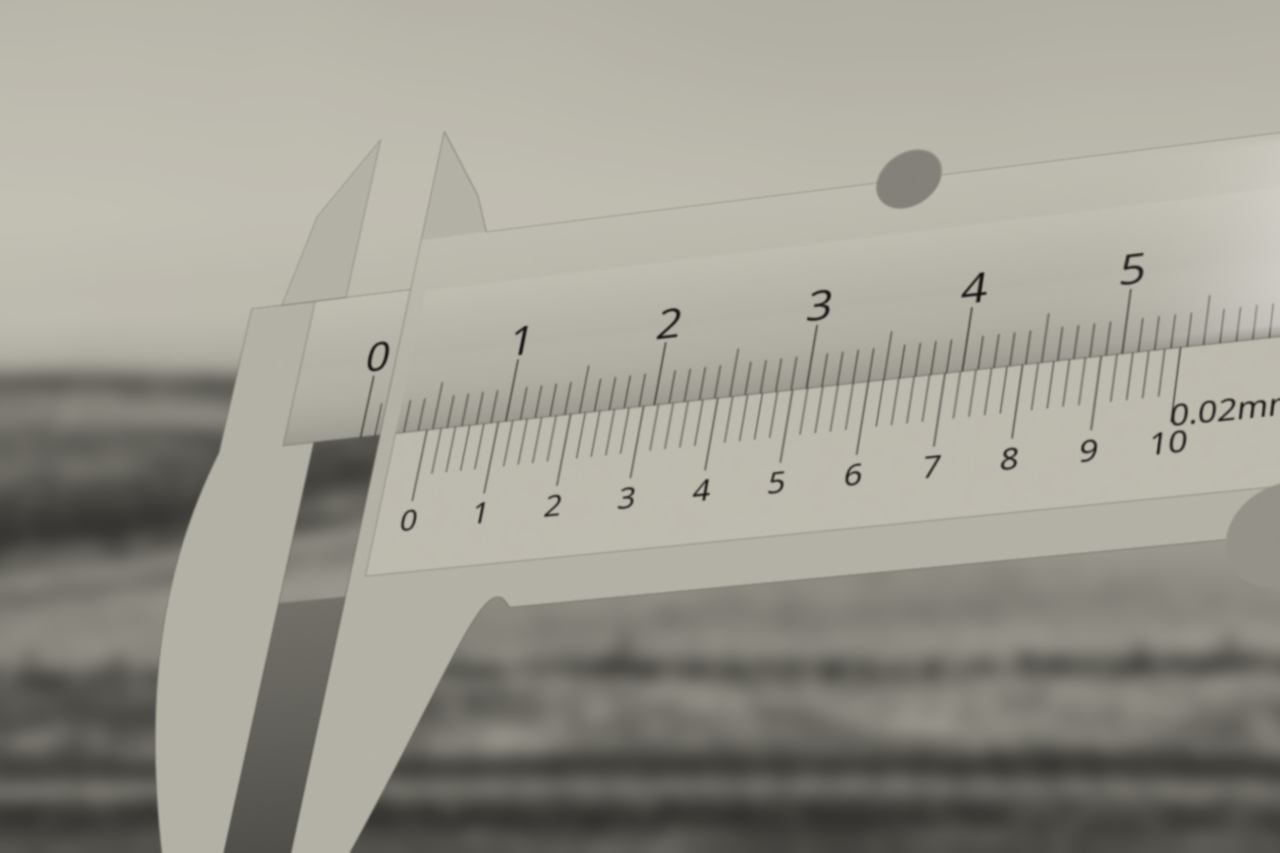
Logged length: 4.6,mm
